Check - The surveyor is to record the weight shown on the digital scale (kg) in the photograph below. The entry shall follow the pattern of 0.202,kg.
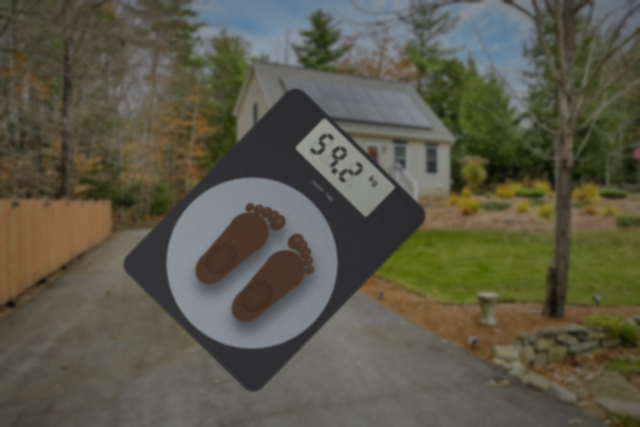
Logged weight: 59.2,kg
